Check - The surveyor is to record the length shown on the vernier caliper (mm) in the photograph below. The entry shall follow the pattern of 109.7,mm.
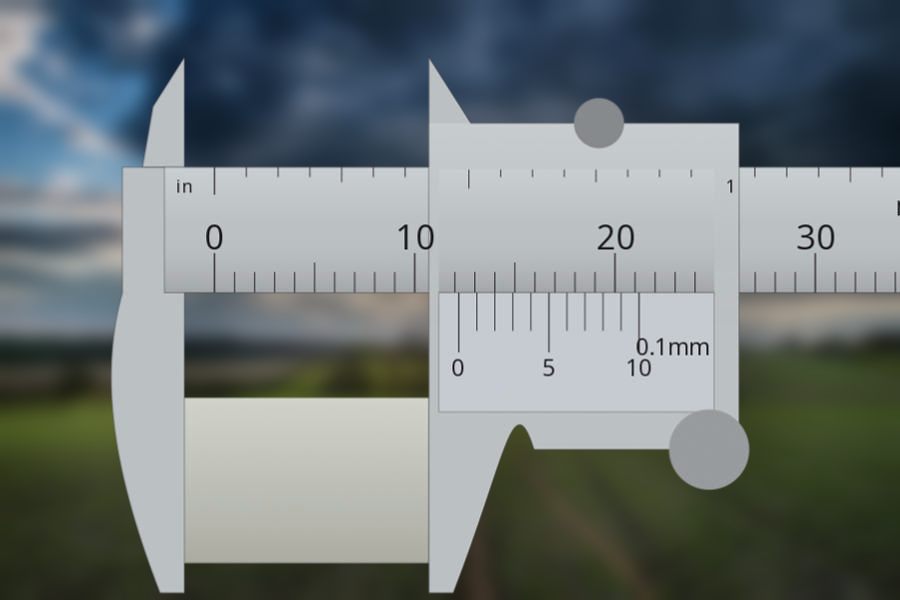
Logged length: 12.2,mm
